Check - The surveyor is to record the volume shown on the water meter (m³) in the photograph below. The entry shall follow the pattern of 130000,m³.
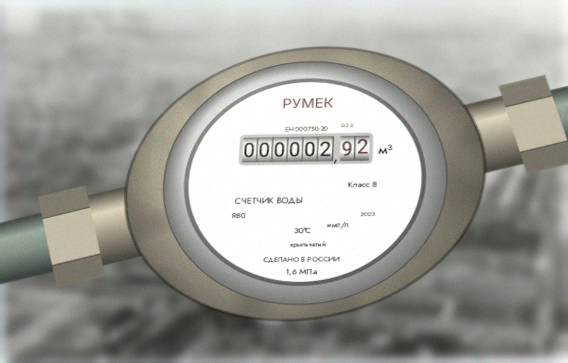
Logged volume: 2.92,m³
